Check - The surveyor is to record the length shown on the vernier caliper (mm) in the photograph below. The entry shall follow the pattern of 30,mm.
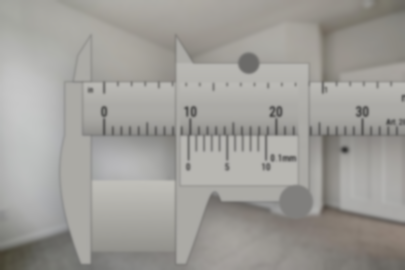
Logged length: 9.8,mm
